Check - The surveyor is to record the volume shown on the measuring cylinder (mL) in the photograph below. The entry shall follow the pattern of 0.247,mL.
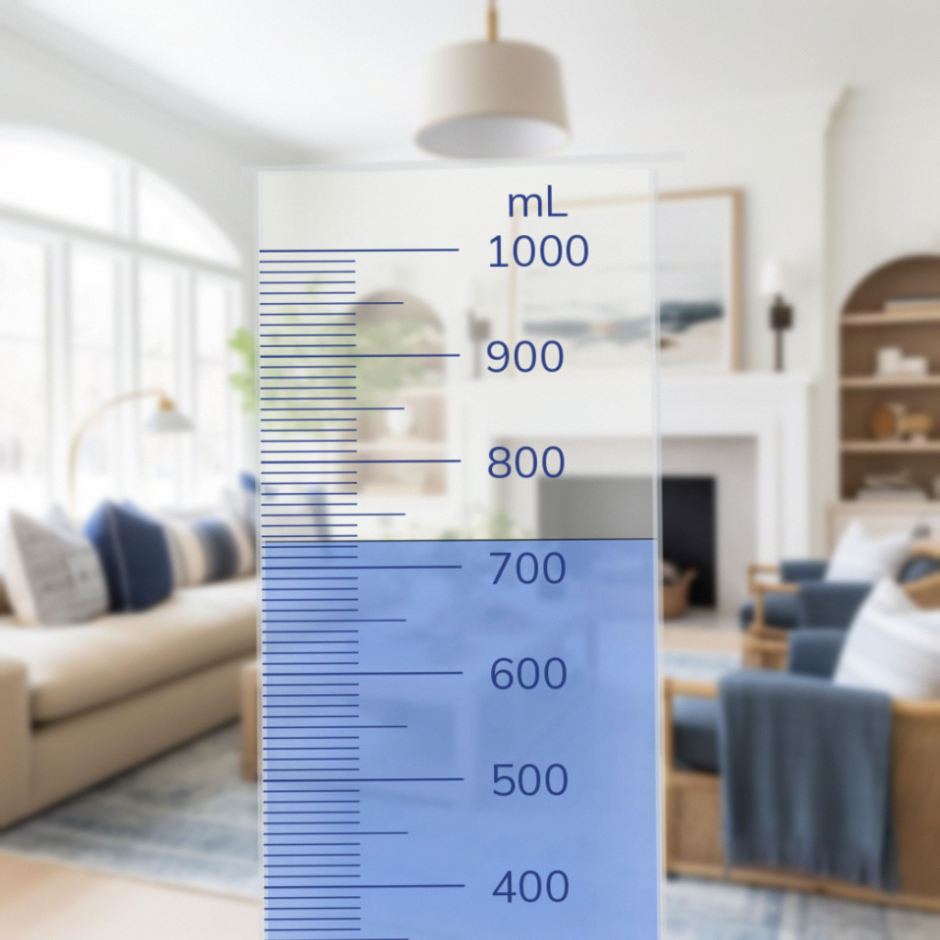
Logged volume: 725,mL
